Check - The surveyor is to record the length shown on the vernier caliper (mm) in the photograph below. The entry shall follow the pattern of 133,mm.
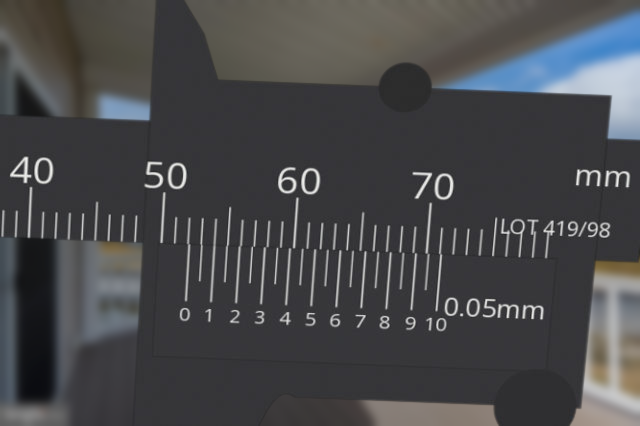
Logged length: 52.1,mm
